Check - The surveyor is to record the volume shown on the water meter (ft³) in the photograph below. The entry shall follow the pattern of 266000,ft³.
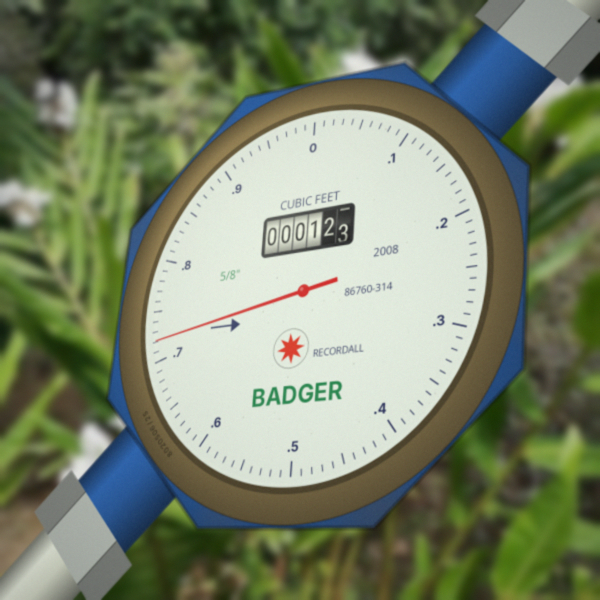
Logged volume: 122.72,ft³
